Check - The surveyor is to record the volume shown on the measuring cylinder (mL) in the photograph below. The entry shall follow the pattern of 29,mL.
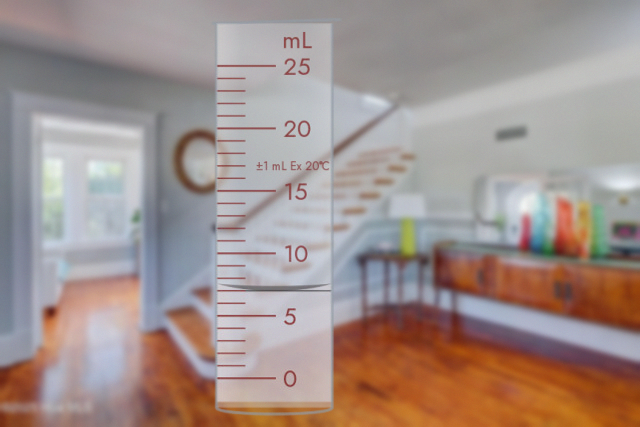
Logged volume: 7,mL
